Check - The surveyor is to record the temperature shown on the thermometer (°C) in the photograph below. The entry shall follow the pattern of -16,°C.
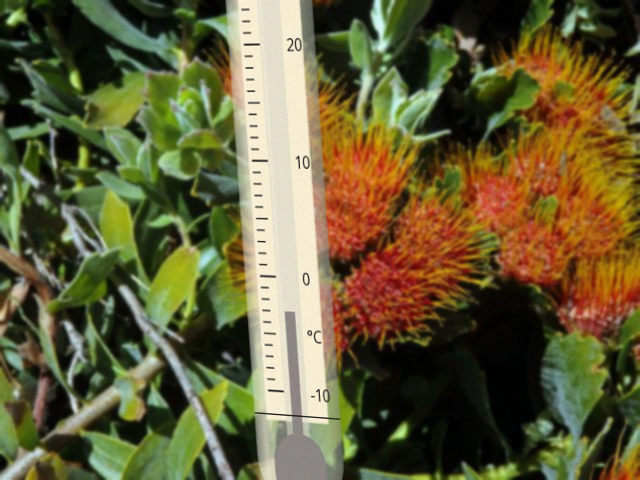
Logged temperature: -3,°C
